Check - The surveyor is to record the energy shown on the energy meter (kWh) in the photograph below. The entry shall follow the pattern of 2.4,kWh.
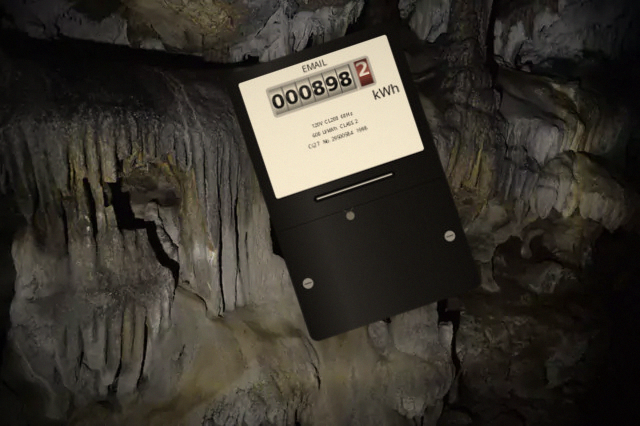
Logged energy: 898.2,kWh
